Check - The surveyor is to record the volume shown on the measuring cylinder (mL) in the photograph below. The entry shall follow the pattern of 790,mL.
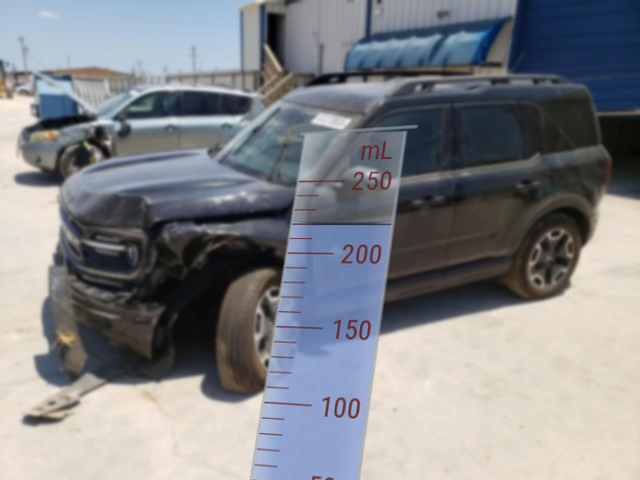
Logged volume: 220,mL
